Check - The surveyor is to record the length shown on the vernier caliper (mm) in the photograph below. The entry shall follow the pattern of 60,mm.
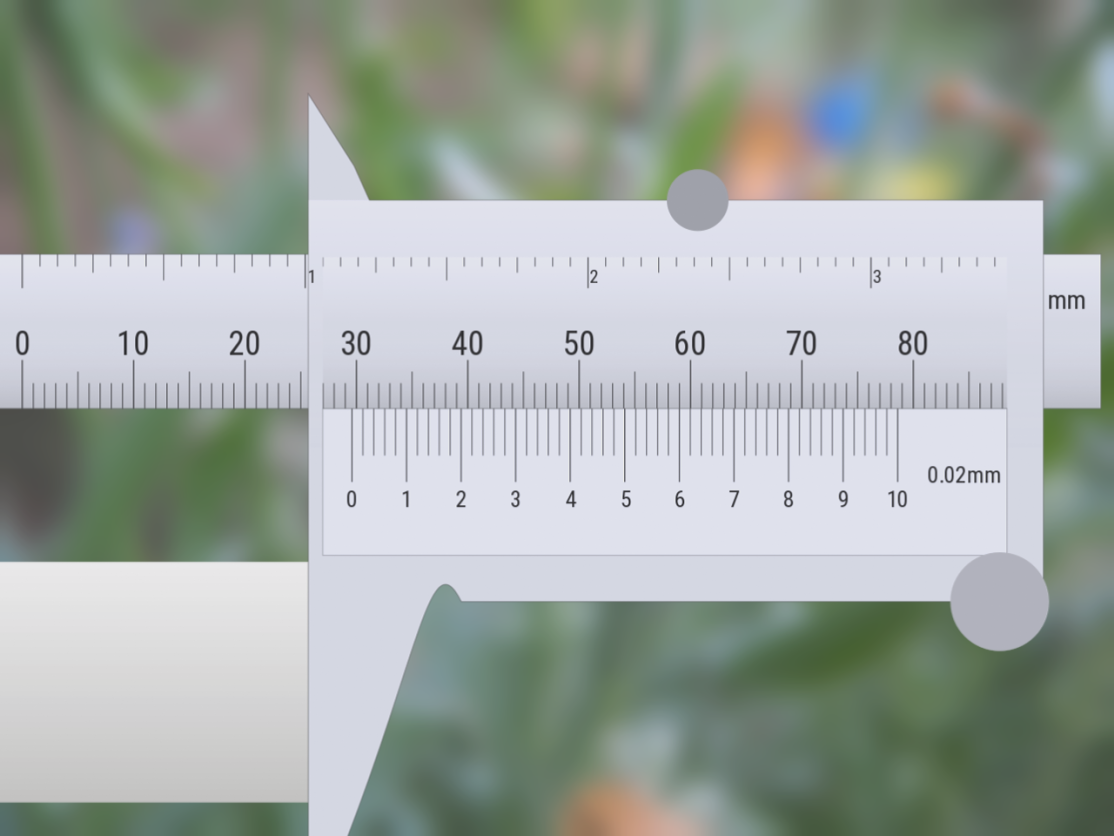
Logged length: 29.6,mm
